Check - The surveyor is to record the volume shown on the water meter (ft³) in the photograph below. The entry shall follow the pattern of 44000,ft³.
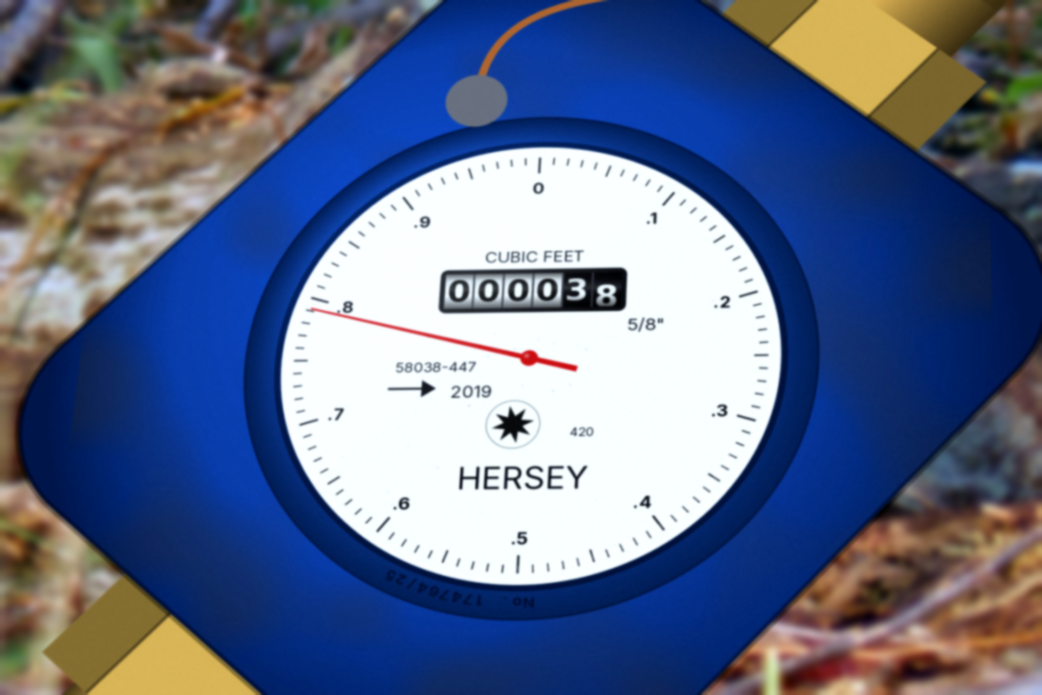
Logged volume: 37.79,ft³
